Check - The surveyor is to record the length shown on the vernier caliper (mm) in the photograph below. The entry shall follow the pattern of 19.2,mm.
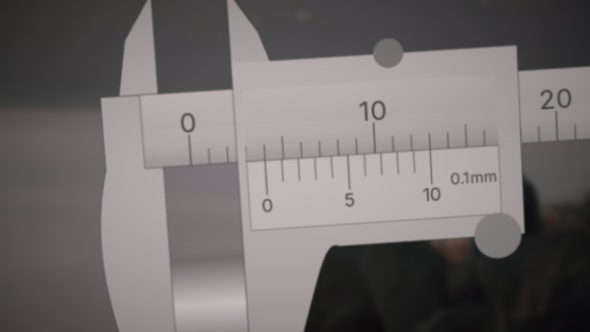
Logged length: 4.0,mm
